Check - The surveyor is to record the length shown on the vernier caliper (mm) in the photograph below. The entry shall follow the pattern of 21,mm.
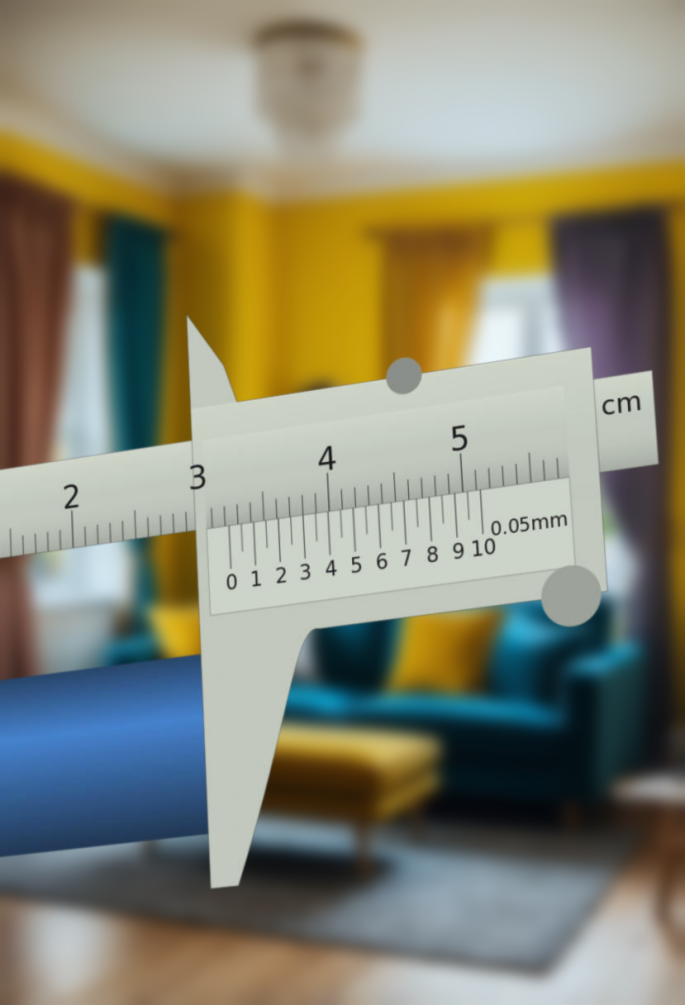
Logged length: 32.3,mm
